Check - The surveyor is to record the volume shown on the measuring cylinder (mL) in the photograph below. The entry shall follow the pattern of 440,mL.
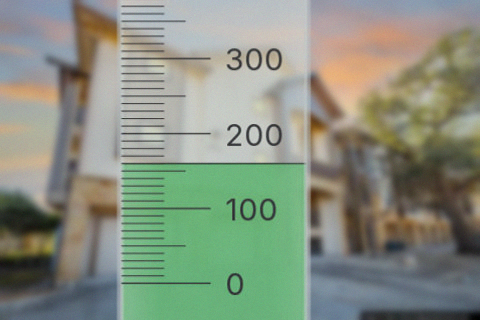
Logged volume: 160,mL
